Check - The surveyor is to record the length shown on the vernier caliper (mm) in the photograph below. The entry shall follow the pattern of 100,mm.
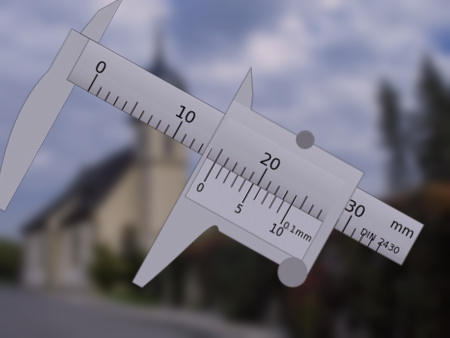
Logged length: 15.0,mm
